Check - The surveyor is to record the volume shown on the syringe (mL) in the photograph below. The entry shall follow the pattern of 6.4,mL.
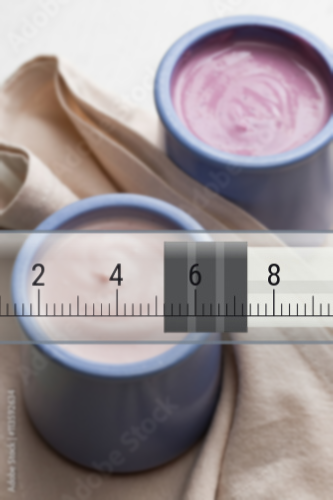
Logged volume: 5.2,mL
